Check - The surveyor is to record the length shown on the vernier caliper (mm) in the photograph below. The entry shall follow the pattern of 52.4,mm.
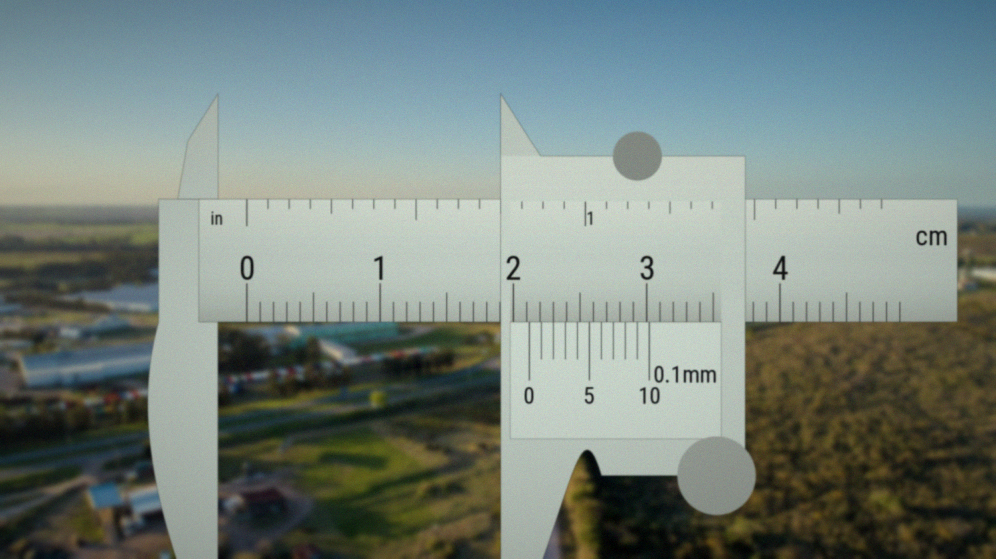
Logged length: 21.2,mm
